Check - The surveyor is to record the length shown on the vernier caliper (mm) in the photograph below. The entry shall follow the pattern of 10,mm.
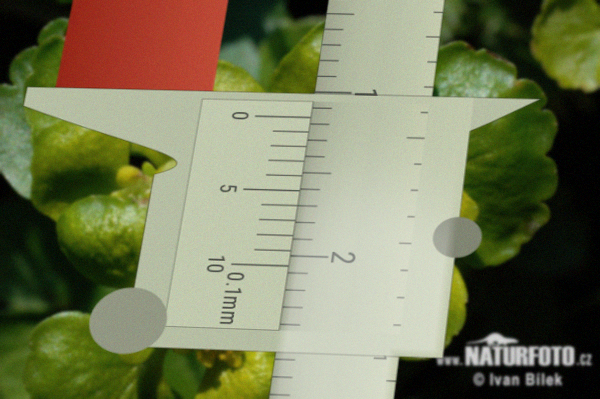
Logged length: 11.6,mm
